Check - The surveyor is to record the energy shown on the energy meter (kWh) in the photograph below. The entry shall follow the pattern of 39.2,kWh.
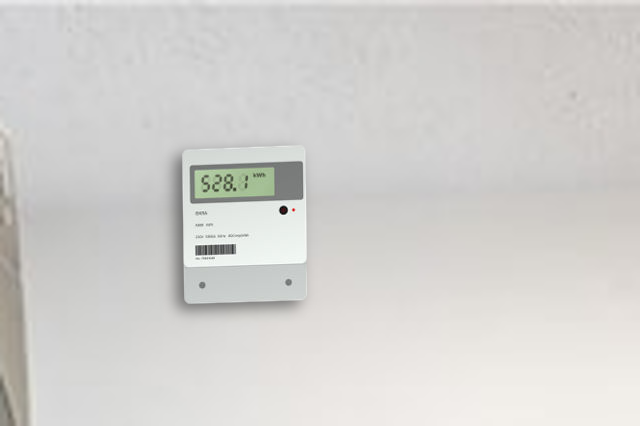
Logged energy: 528.1,kWh
